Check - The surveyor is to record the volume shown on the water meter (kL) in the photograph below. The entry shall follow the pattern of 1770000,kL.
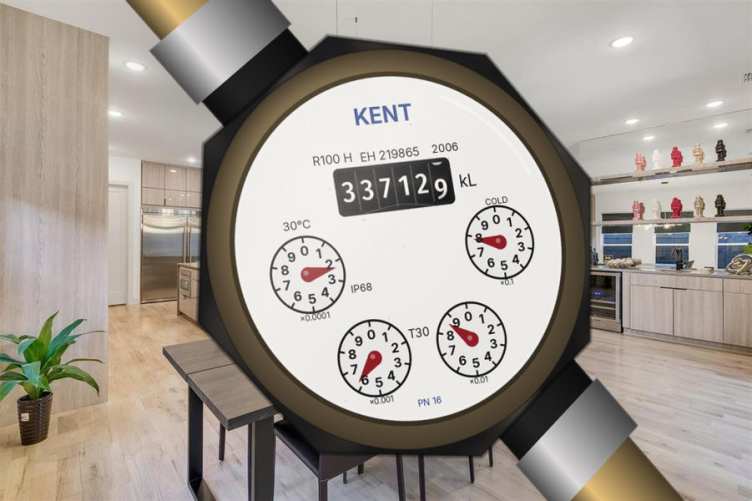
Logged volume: 337128.7862,kL
